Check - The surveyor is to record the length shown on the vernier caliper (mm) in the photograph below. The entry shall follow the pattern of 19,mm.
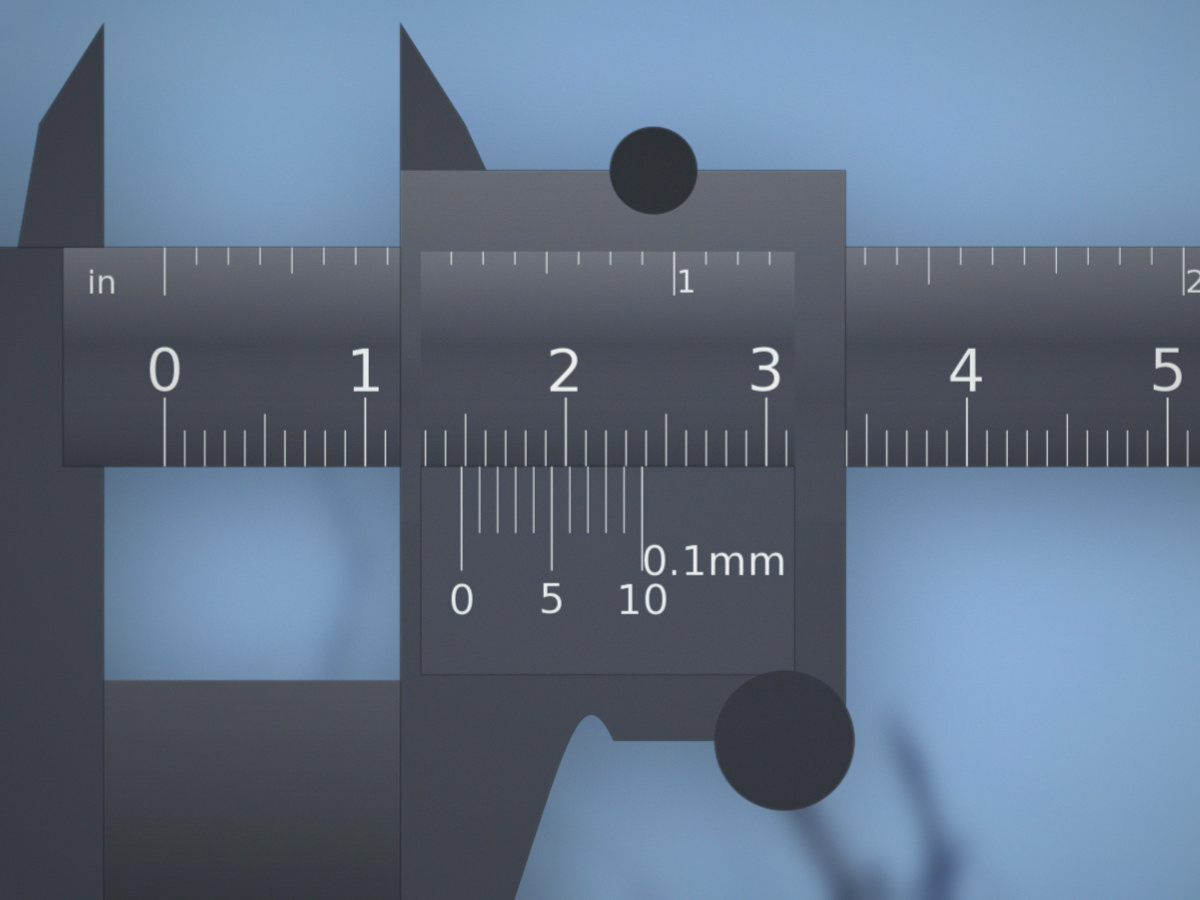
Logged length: 14.8,mm
